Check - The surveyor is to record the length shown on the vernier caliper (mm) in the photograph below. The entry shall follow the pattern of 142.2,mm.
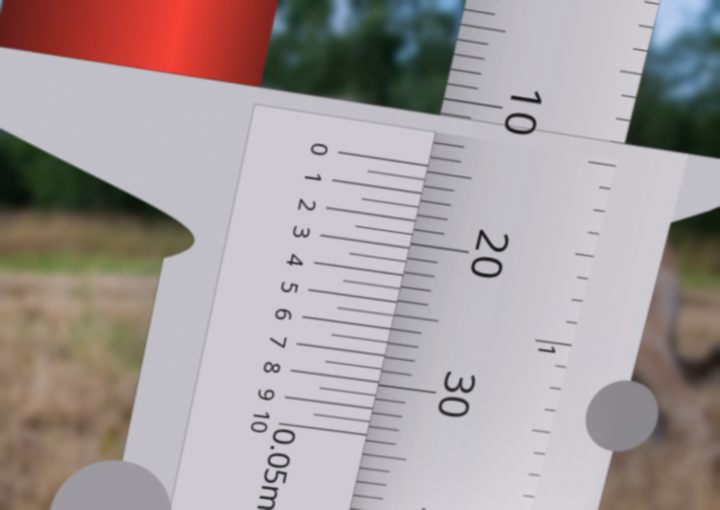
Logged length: 14.6,mm
